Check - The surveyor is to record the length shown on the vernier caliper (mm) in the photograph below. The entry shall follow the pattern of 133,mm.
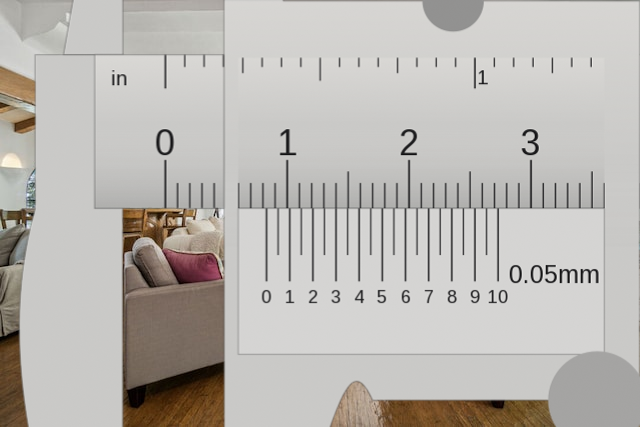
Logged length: 8.3,mm
